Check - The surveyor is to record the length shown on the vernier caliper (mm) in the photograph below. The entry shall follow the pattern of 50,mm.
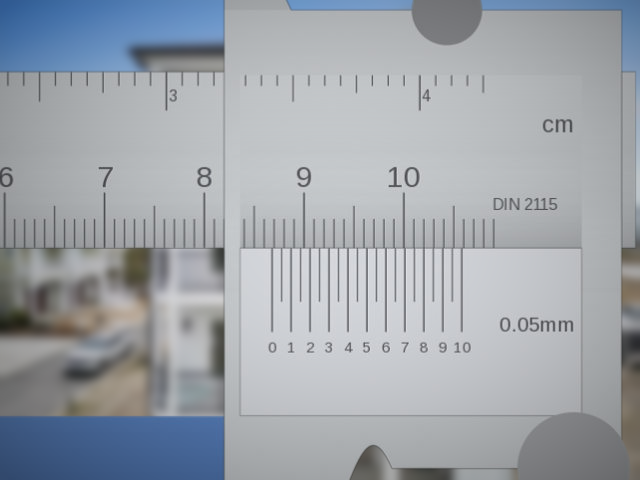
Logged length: 86.8,mm
